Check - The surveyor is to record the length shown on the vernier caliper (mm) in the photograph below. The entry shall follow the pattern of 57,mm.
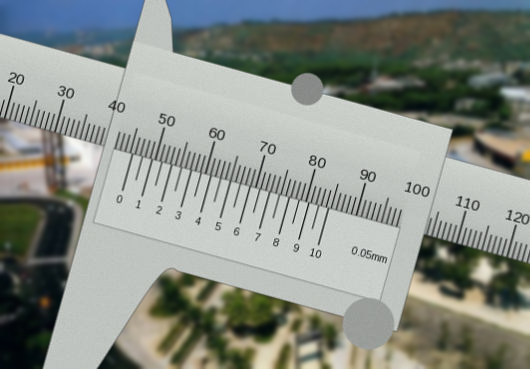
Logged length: 45.5,mm
